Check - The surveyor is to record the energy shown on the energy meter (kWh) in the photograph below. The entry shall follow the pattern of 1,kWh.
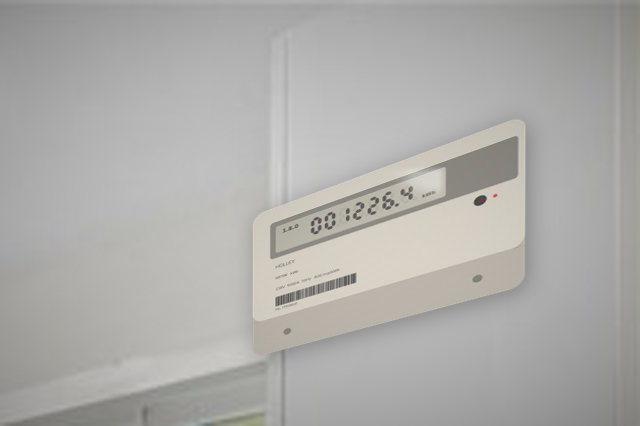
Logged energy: 1226.4,kWh
